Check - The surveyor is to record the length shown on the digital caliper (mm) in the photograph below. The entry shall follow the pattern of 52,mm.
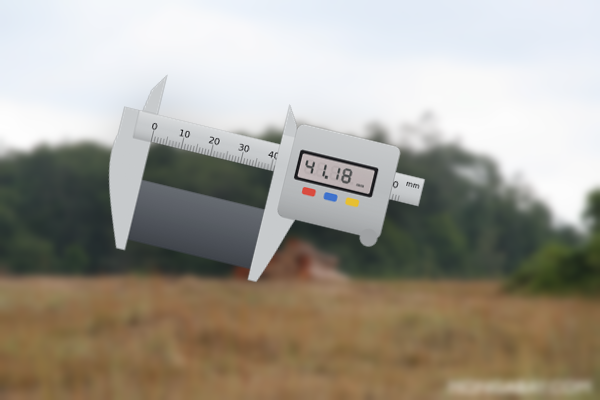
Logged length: 41.18,mm
